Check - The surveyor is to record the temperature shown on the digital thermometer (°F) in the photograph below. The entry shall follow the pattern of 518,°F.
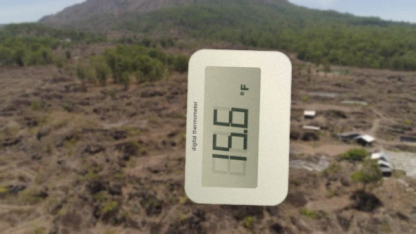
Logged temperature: 15.6,°F
